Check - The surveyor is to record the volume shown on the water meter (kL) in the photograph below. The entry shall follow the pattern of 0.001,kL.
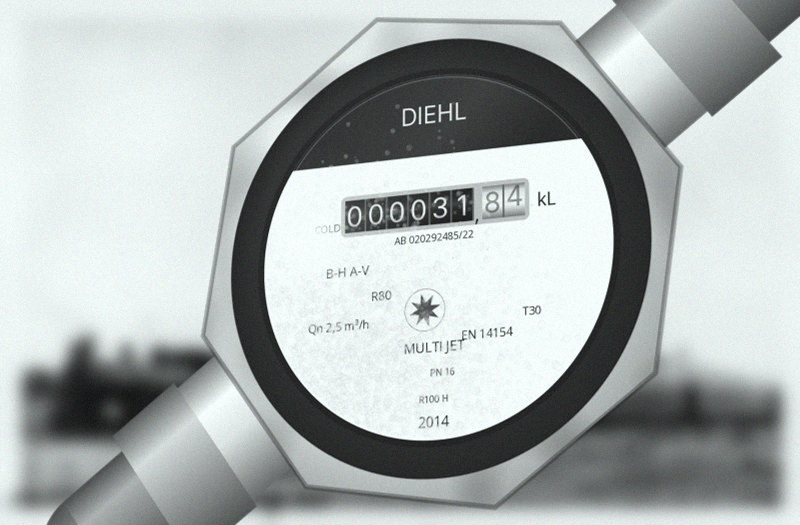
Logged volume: 31.84,kL
